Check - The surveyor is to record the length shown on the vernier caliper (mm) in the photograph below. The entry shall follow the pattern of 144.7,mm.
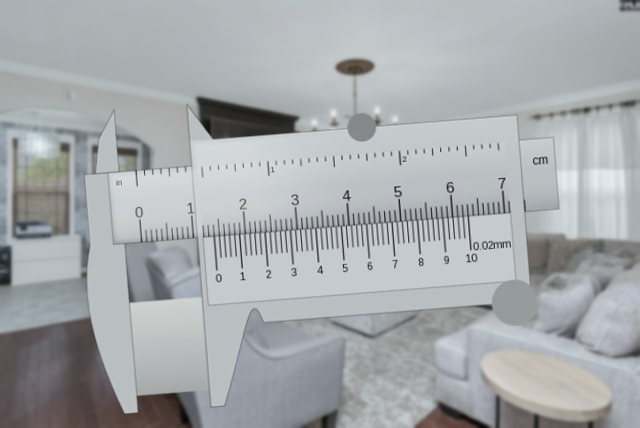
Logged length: 14.0,mm
